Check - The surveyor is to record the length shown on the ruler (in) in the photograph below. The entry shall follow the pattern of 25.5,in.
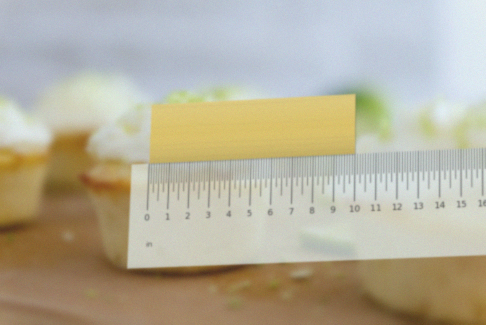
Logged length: 10,in
